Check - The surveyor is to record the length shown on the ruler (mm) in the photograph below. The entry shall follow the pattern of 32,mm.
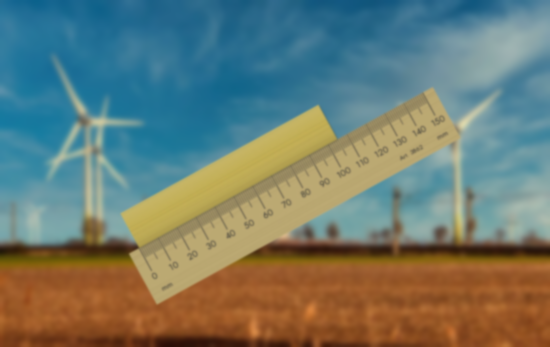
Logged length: 105,mm
